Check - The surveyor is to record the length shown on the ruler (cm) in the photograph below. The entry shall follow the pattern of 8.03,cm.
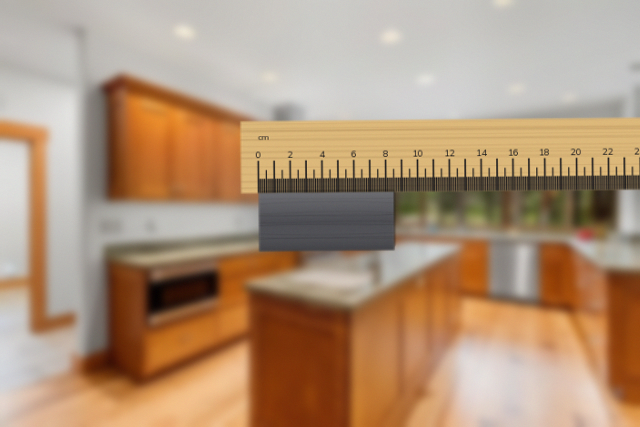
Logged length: 8.5,cm
